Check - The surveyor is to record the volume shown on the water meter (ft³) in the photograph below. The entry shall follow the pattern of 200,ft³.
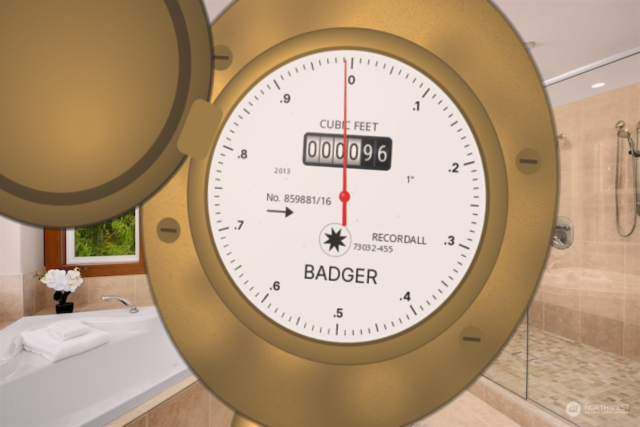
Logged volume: 95.99,ft³
